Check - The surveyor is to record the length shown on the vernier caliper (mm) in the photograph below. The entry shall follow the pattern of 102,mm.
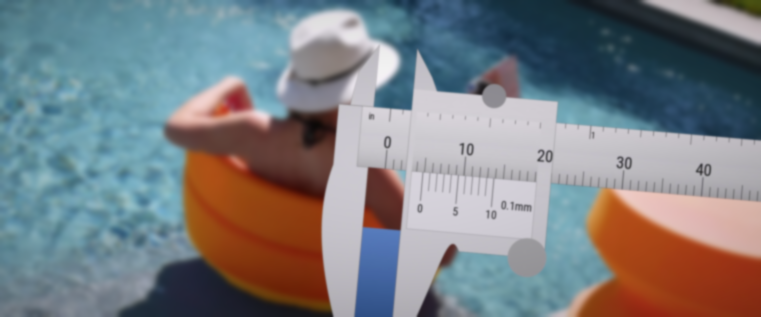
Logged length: 4.8,mm
